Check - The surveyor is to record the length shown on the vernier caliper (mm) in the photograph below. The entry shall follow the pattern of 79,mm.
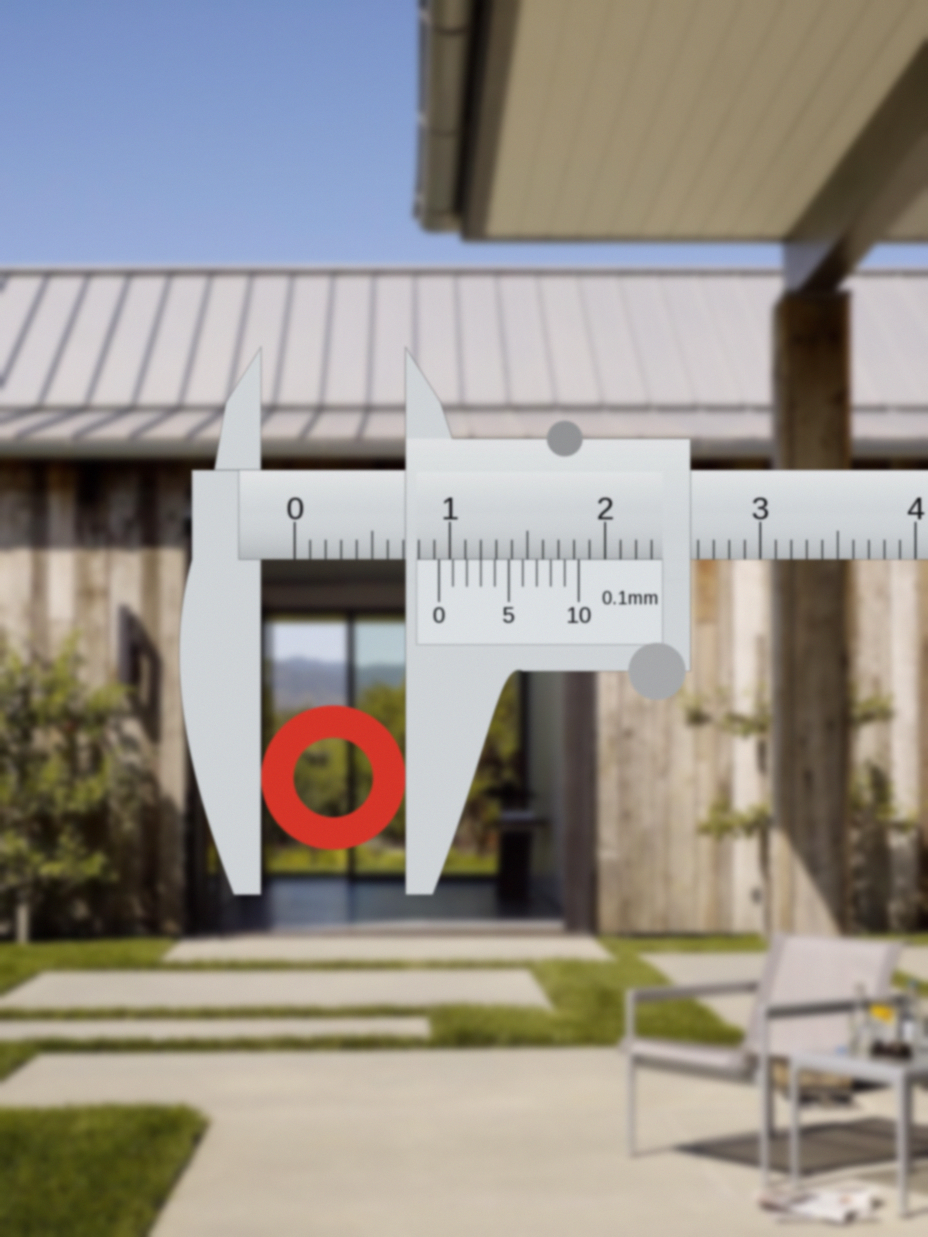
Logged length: 9.3,mm
